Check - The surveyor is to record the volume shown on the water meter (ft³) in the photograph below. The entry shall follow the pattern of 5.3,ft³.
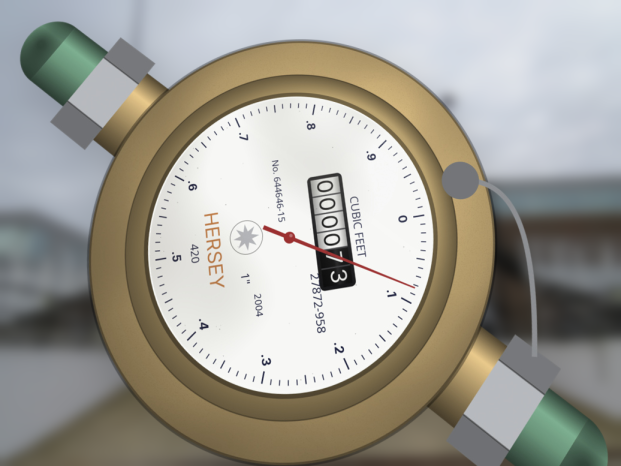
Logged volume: 73.08,ft³
